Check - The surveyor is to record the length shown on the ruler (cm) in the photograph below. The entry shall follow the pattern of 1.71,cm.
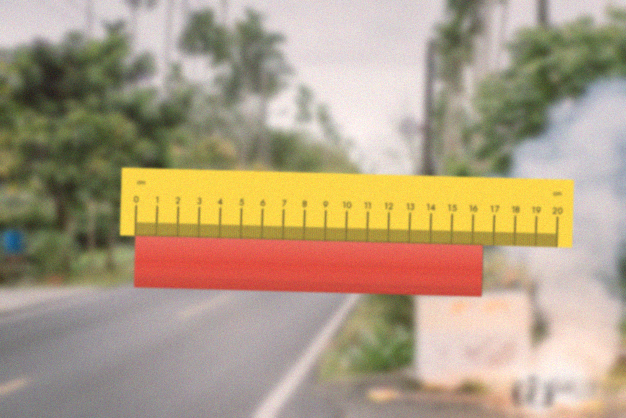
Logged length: 16.5,cm
